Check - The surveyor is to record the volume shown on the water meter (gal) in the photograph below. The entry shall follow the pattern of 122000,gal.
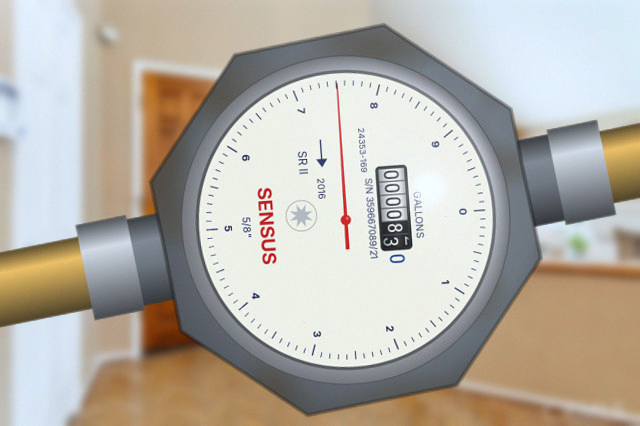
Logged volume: 827.5,gal
